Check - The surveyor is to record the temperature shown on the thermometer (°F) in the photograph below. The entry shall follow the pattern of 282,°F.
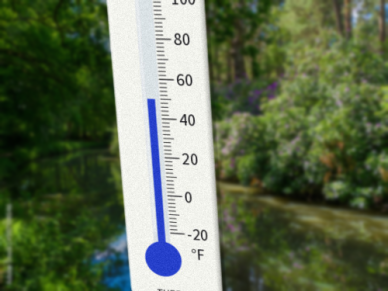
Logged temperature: 50,°F
